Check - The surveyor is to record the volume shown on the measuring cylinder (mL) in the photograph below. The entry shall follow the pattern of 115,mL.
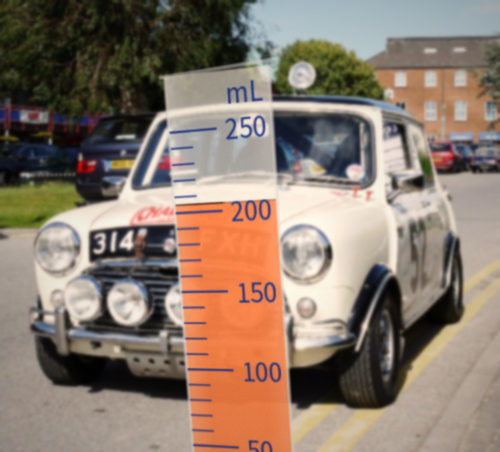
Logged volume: 205,mL
